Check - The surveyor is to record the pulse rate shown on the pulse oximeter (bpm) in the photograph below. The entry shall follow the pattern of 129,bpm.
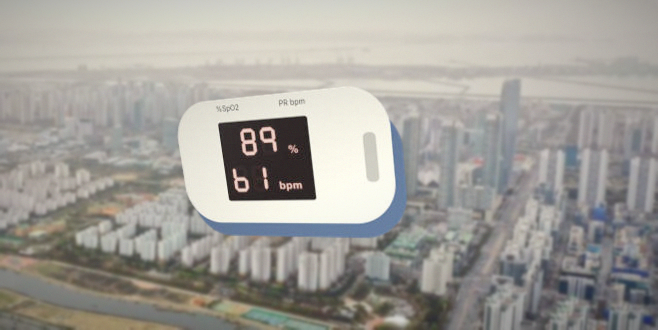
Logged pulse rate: 61,bpm
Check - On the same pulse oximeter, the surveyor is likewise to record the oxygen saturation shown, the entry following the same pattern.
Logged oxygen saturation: 89,%
